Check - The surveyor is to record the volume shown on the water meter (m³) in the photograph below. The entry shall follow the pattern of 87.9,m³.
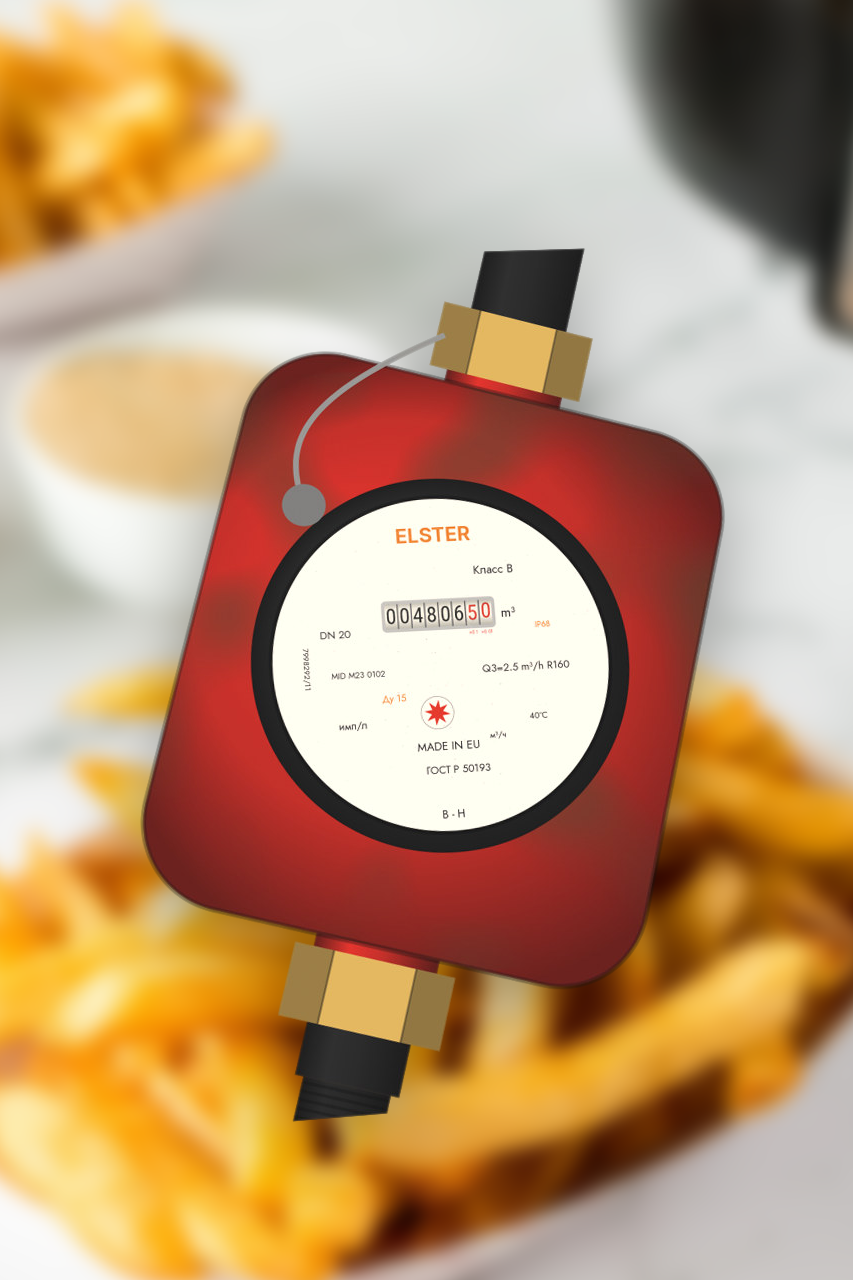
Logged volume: 4806.50,m³
